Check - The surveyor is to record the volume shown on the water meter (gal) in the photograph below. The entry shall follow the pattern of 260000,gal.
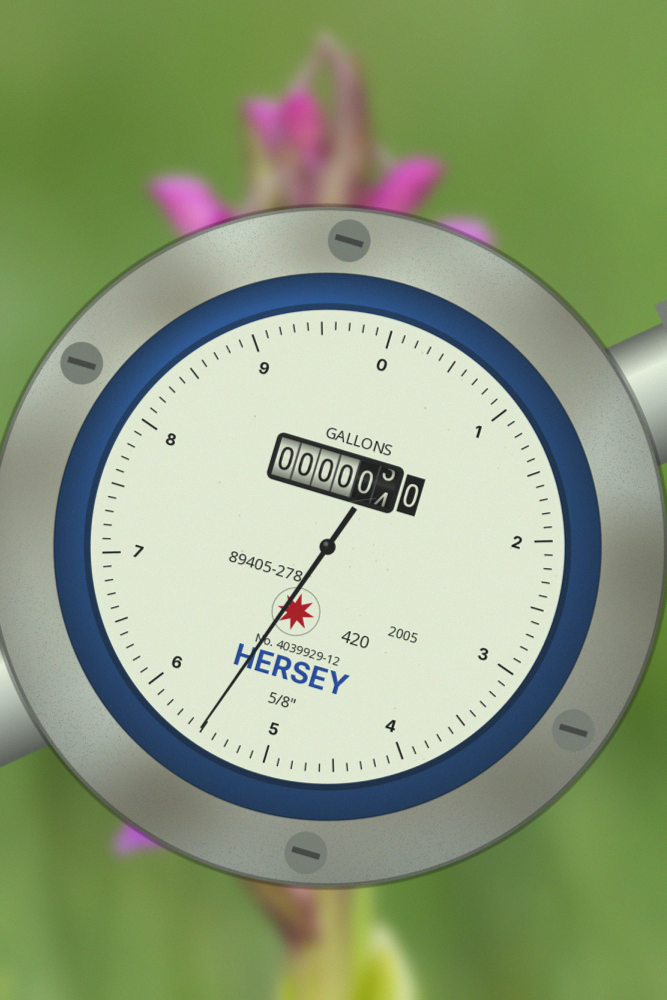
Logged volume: 35.5,gal
